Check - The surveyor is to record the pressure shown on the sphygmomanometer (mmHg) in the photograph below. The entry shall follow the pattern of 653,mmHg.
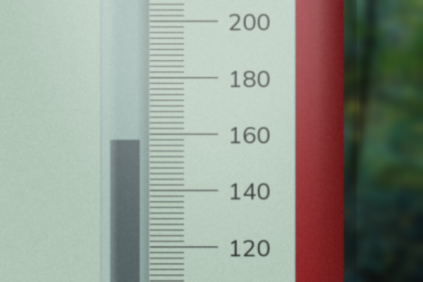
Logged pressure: 158,mmHg
